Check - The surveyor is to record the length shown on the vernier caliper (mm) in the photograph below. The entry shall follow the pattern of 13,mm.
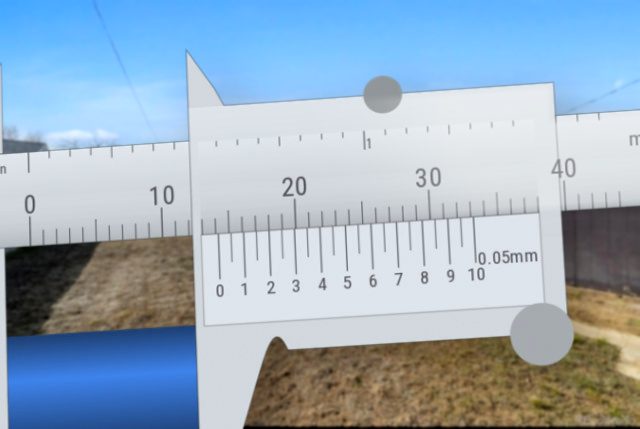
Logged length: 14.2,mm
